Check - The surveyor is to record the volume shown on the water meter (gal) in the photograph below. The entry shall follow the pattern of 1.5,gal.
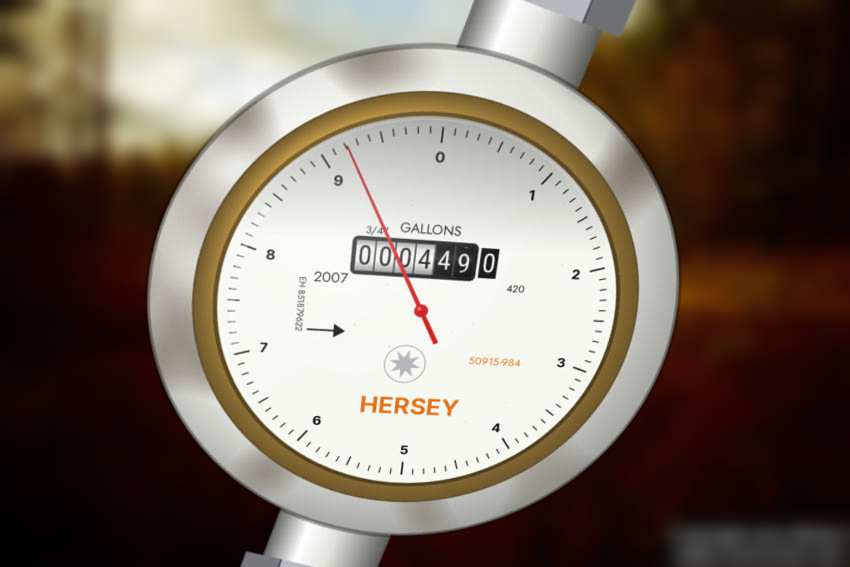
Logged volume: 4489.2,gal
